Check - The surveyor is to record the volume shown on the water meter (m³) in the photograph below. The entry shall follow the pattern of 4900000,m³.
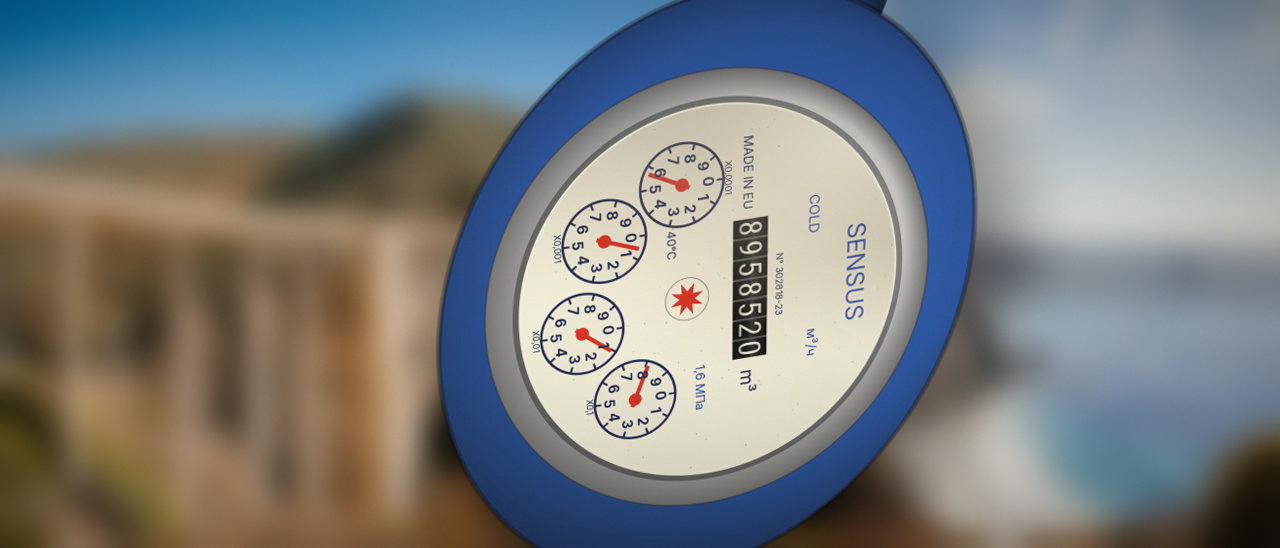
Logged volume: 8958520.8105,m³
